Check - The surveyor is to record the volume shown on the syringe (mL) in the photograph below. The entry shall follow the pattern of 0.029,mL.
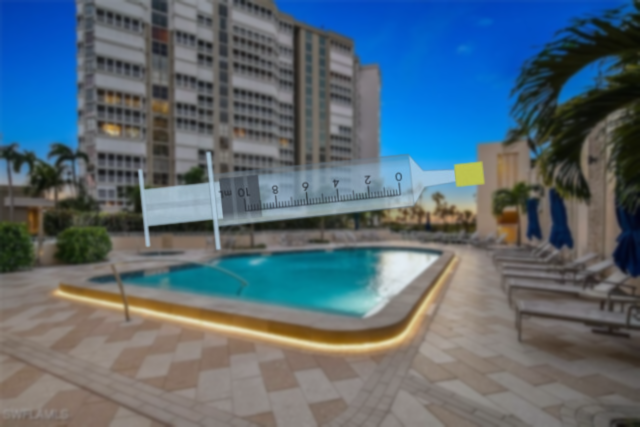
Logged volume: 9,mL
